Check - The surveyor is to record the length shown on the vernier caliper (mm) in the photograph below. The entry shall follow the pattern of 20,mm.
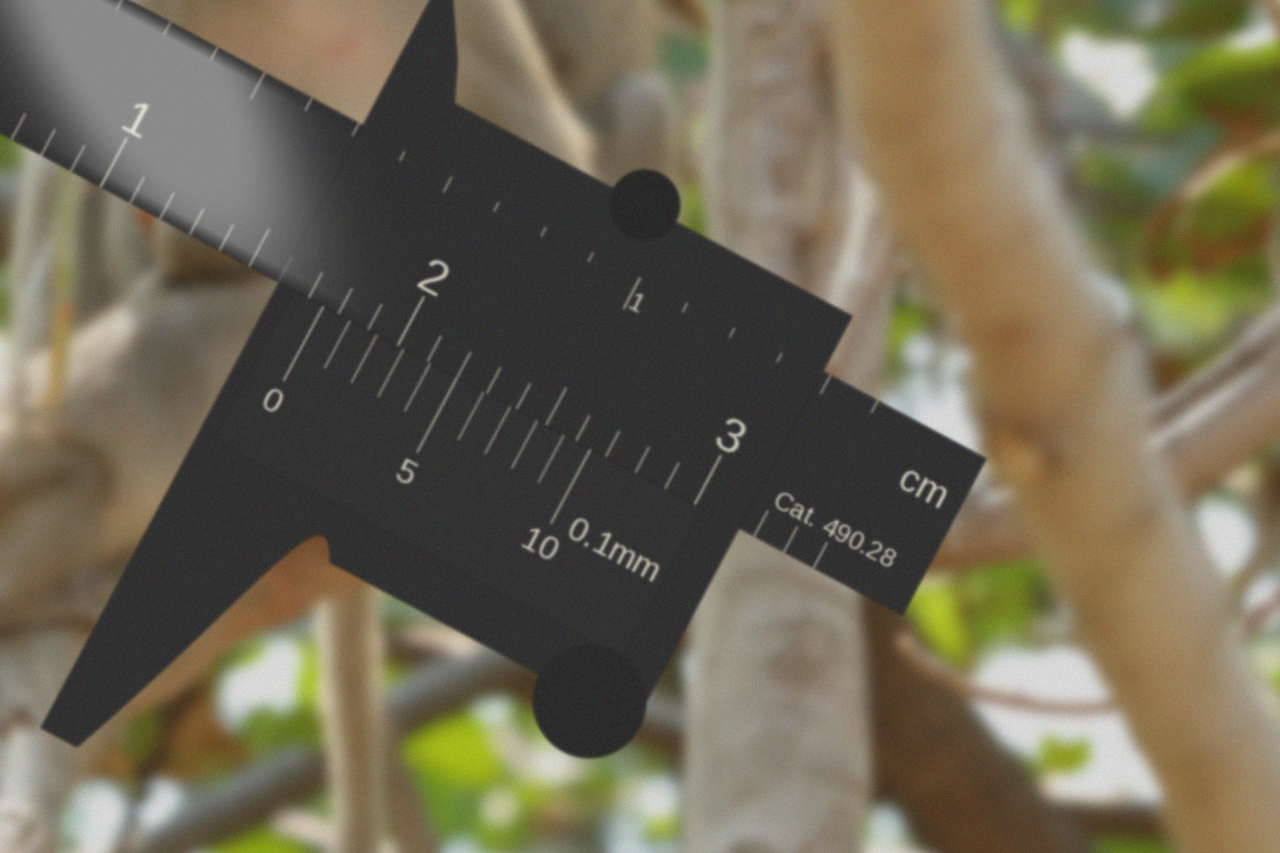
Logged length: 17.5,mm
